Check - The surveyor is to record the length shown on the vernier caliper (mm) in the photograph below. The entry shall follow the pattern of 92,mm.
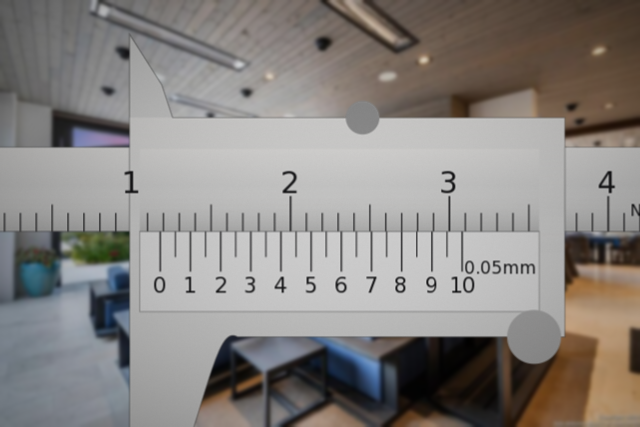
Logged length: 11.8,mm
